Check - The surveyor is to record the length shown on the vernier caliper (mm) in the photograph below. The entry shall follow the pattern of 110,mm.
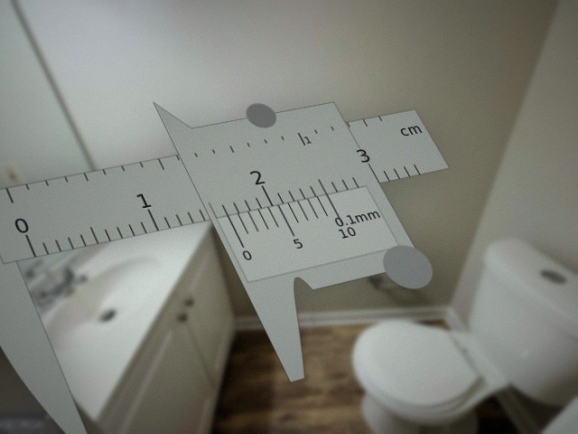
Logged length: 16.0,mm
